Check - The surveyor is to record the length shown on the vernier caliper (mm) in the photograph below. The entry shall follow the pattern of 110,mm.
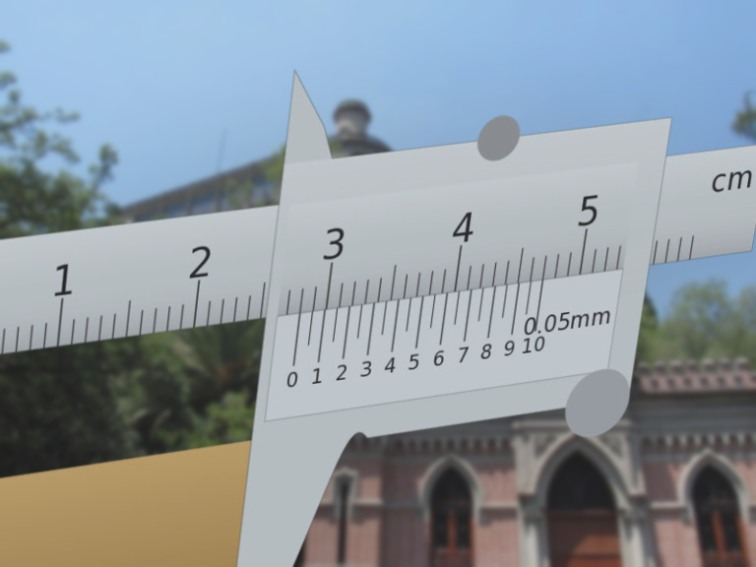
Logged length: 28.0,mm
